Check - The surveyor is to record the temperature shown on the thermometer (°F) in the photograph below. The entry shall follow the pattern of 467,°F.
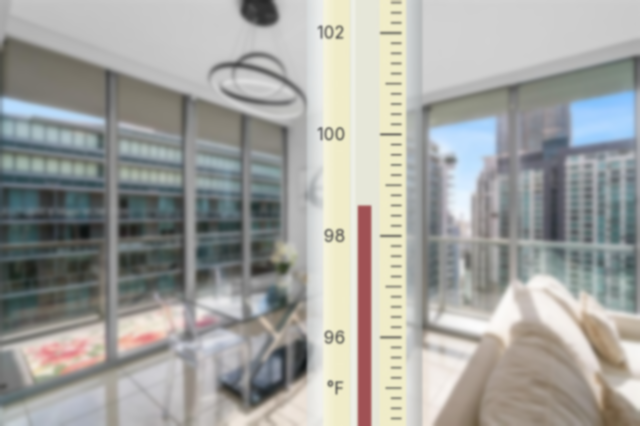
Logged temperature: 98.6,°F
